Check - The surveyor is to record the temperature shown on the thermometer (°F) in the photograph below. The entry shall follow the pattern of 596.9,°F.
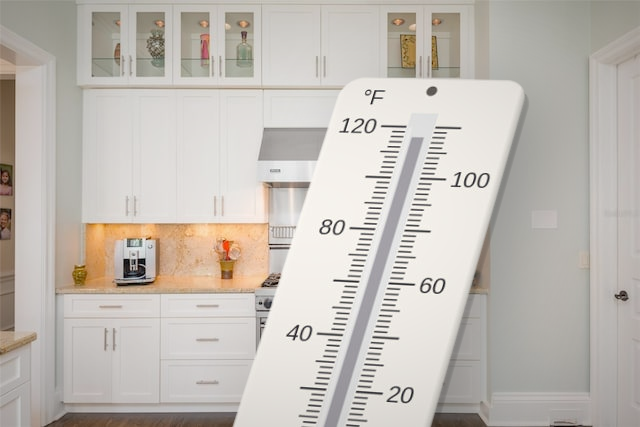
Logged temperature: 116,°F
